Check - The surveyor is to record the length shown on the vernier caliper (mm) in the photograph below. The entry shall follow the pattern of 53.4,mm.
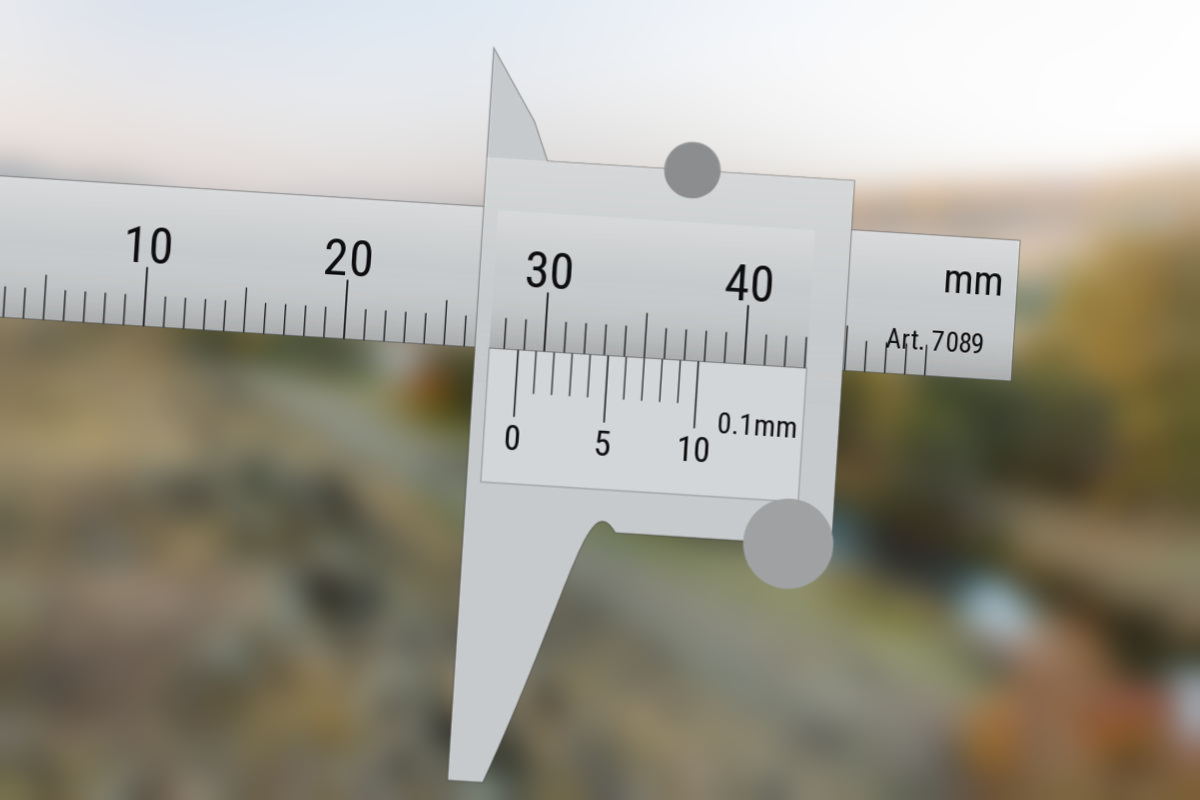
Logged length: 28.7,mm
